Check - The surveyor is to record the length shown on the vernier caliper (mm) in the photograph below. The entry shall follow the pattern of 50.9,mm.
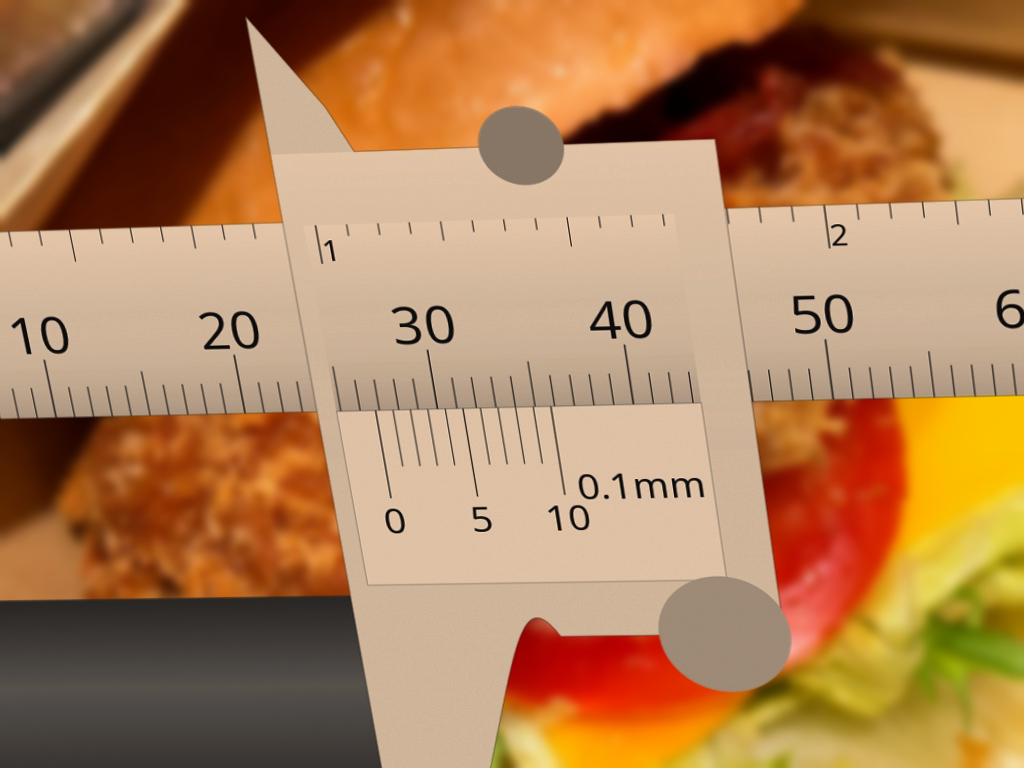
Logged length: 26.8,mm
